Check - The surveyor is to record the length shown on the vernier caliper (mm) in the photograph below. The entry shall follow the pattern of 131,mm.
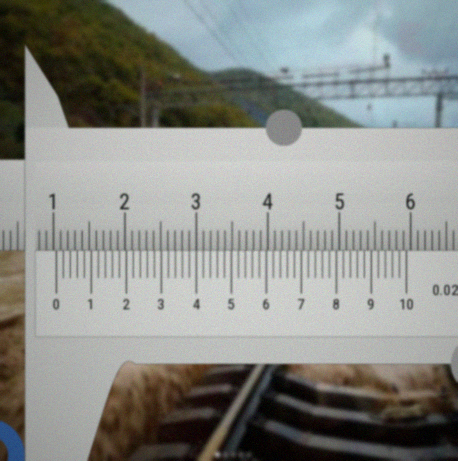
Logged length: 10.4,mm
